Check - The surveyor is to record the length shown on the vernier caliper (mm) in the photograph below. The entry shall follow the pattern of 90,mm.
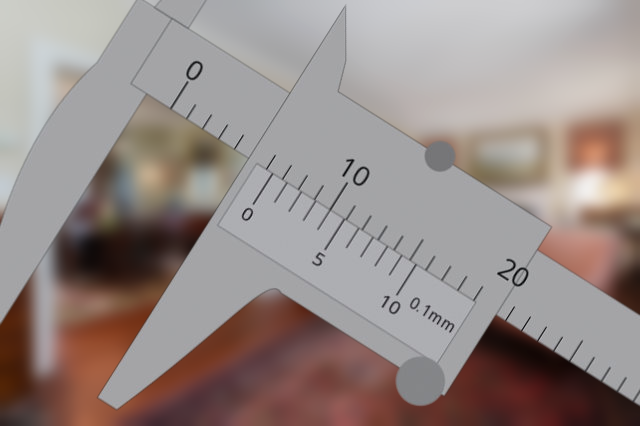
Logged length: 6.4,mm
